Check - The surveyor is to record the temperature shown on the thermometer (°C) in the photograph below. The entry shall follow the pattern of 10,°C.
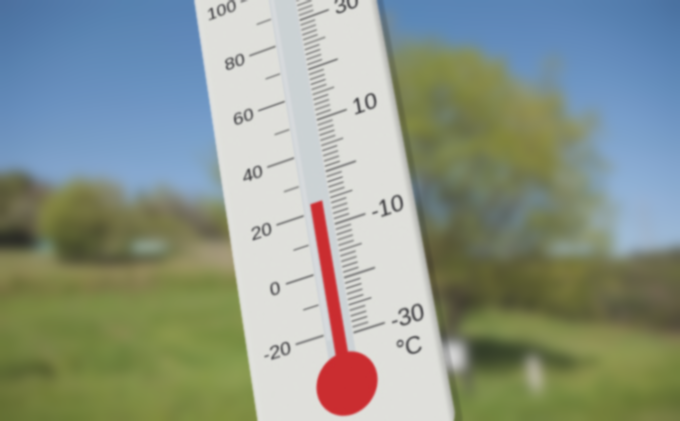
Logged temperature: -5,°C
